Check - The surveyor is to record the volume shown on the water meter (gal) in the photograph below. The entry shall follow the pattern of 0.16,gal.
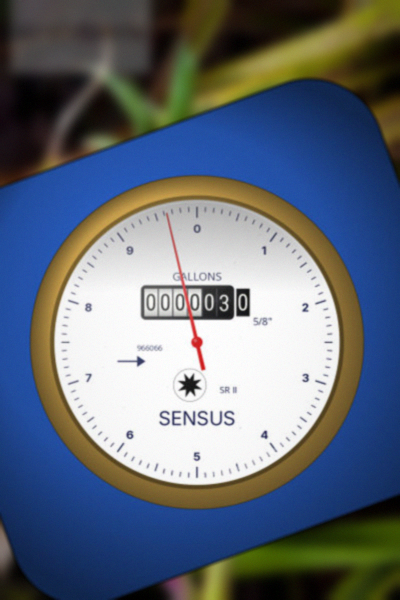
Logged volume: 29.6,gal
